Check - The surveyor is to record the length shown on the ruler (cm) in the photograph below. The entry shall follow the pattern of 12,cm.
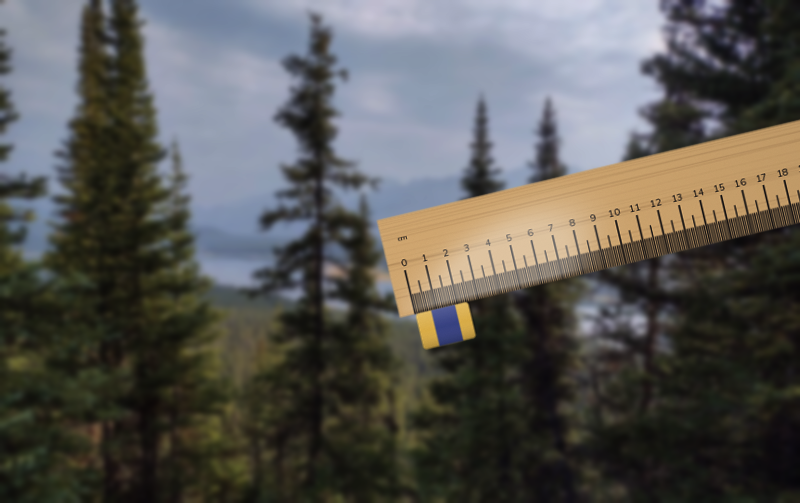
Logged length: 2.5,cm
